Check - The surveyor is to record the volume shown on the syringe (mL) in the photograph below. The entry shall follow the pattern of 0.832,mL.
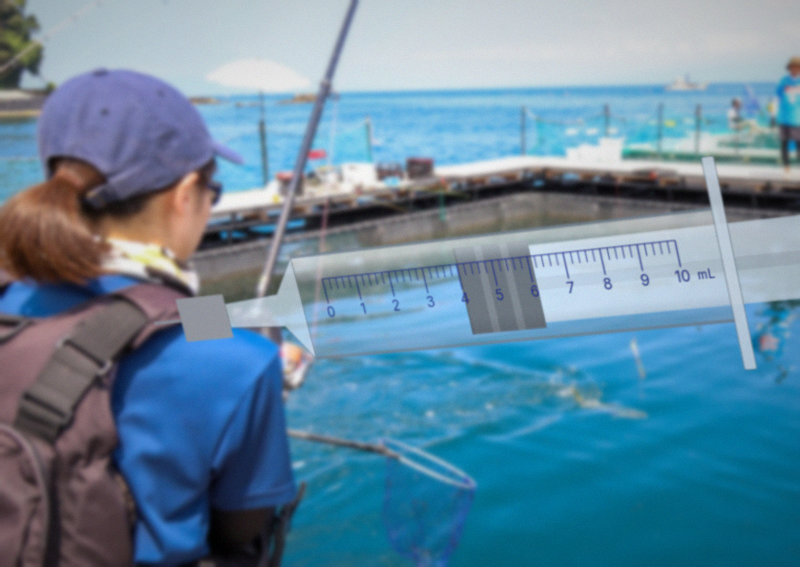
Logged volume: 4,mL
